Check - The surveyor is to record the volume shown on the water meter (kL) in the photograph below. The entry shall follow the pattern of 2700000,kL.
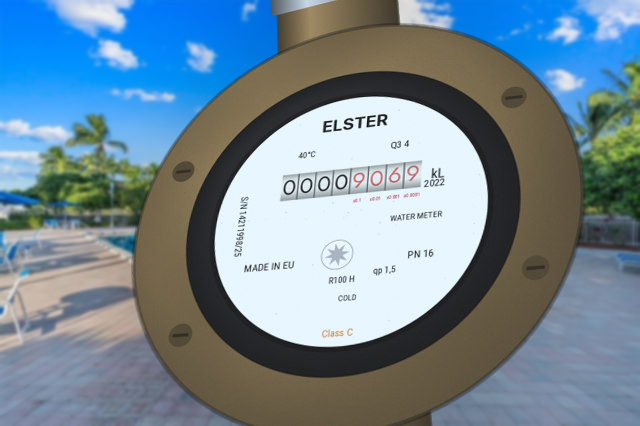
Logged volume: 0.9069,kL
